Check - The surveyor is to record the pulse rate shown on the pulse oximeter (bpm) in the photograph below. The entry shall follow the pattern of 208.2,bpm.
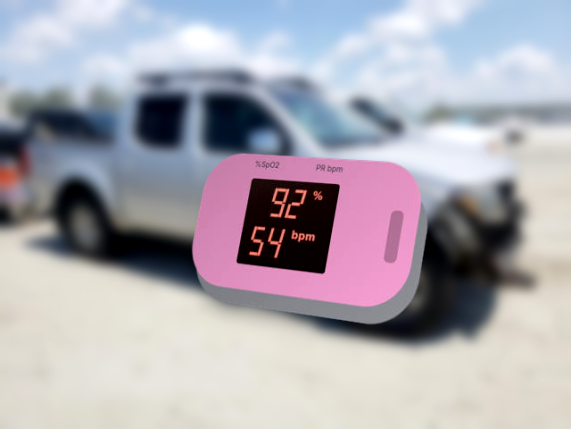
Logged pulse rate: 54,bpm
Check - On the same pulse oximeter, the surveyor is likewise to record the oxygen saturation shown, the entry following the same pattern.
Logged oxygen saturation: 92,%
